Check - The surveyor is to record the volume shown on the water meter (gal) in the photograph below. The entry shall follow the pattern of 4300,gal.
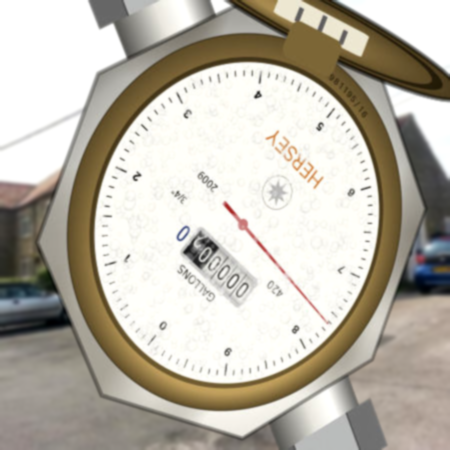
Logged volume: 17.6,gal
